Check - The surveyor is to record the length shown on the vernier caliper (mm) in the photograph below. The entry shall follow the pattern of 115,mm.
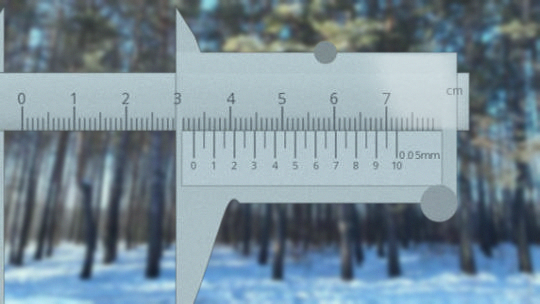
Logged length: 33.0,mm
